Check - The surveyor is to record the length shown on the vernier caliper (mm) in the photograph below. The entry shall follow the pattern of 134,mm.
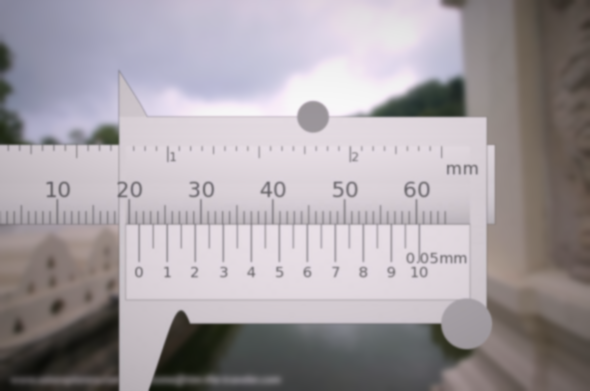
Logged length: 21.4,mm
